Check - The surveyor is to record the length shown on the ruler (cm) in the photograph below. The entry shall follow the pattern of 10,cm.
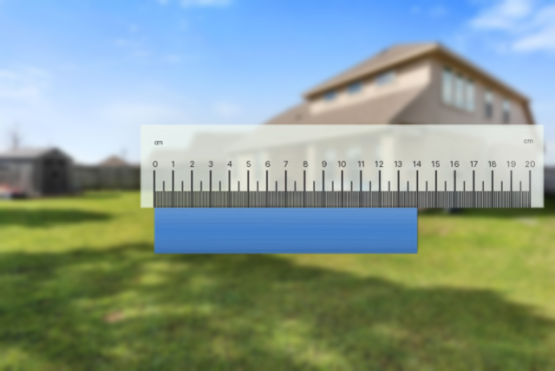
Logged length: 14,cm
